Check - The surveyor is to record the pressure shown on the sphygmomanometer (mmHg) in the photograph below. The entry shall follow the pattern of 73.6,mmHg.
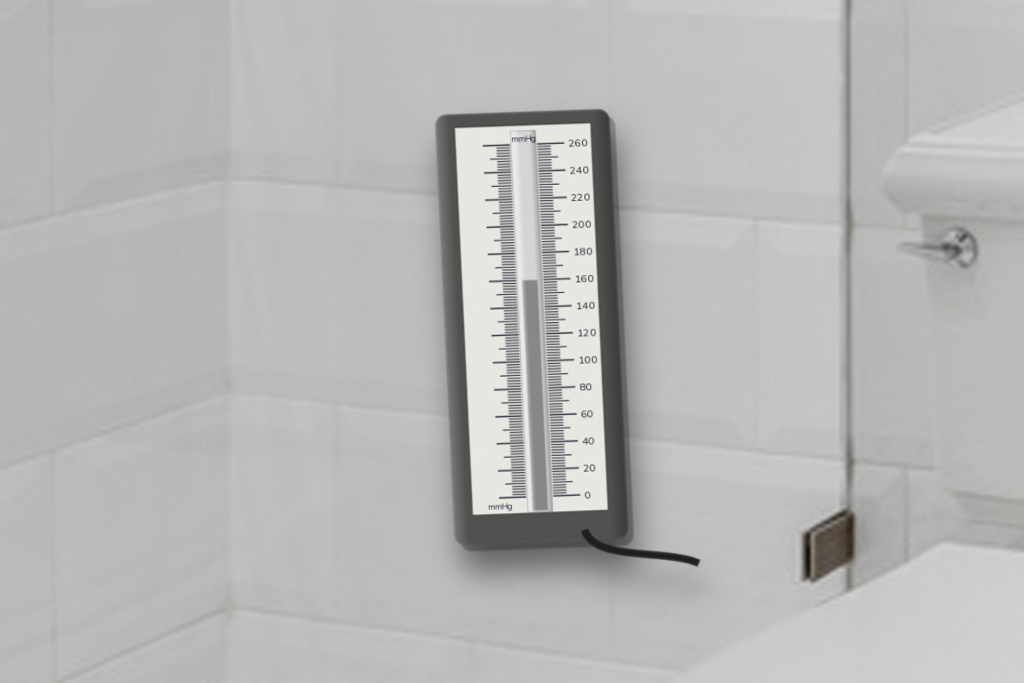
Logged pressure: 160,mmHg
